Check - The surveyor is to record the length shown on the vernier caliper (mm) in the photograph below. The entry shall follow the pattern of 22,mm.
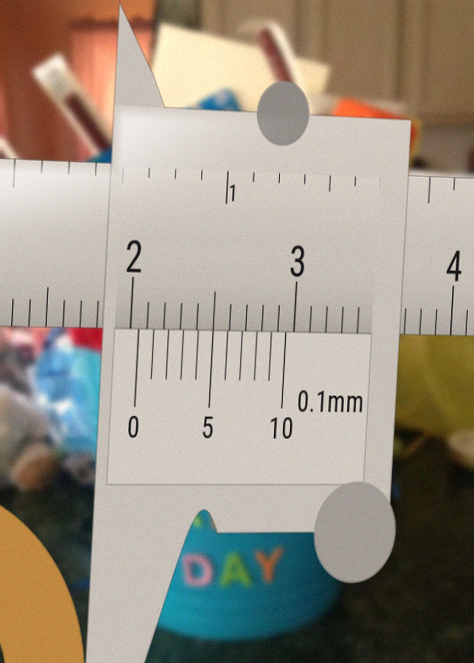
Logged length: 20.5,mm
